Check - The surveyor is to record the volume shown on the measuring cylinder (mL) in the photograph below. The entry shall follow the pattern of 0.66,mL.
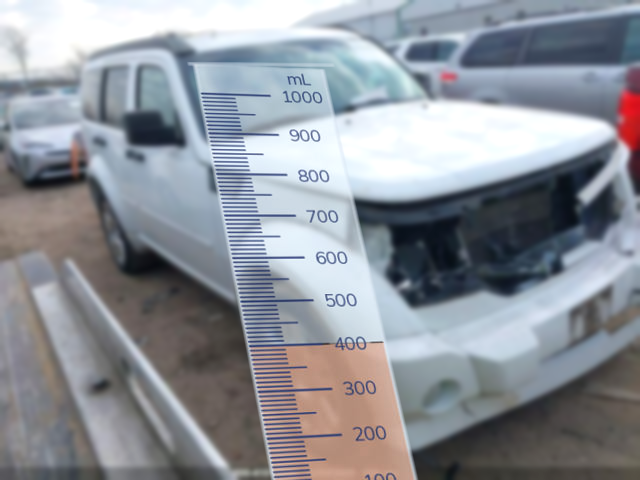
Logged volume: 400,mL
